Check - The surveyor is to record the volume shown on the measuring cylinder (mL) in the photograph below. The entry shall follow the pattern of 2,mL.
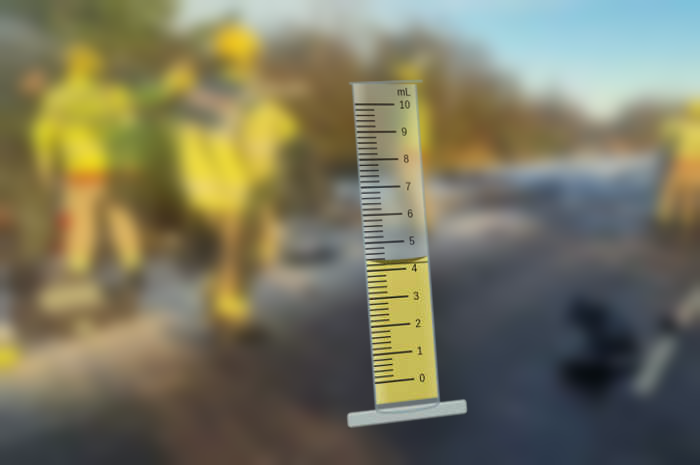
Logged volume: 4.2,mL
